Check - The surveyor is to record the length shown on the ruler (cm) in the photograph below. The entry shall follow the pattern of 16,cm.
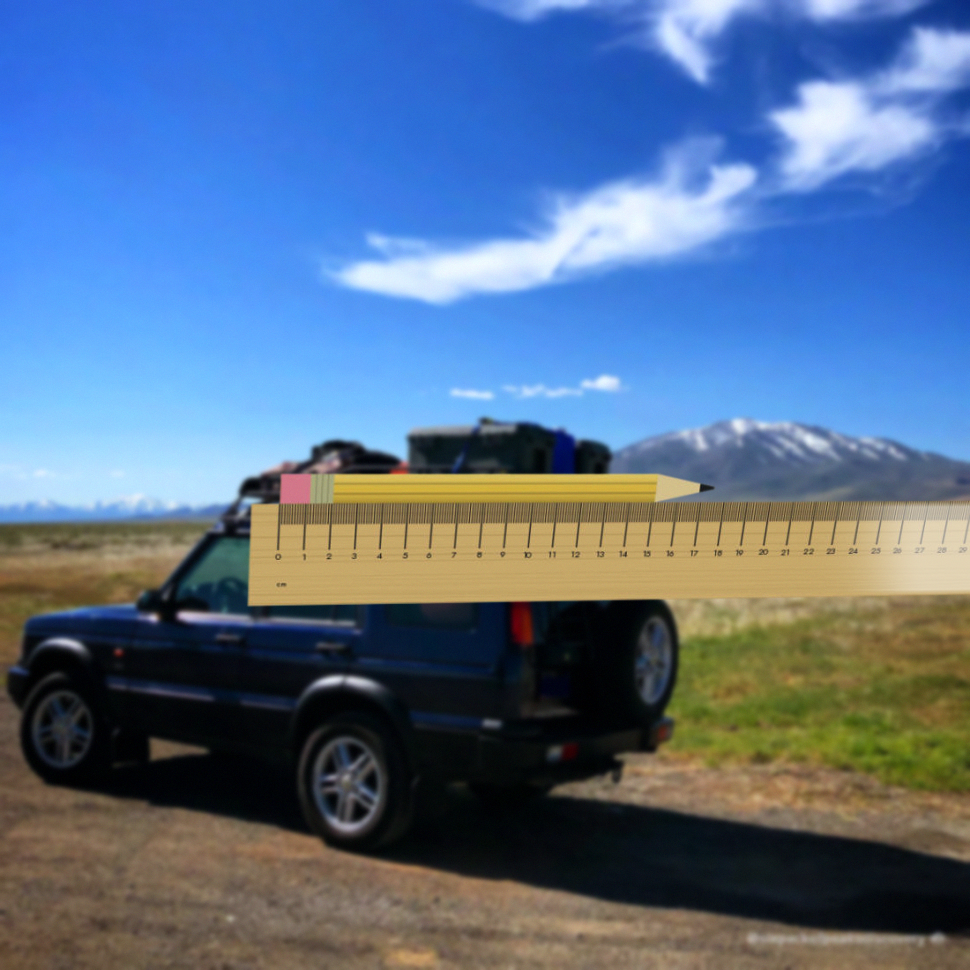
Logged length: 17.5,cm
